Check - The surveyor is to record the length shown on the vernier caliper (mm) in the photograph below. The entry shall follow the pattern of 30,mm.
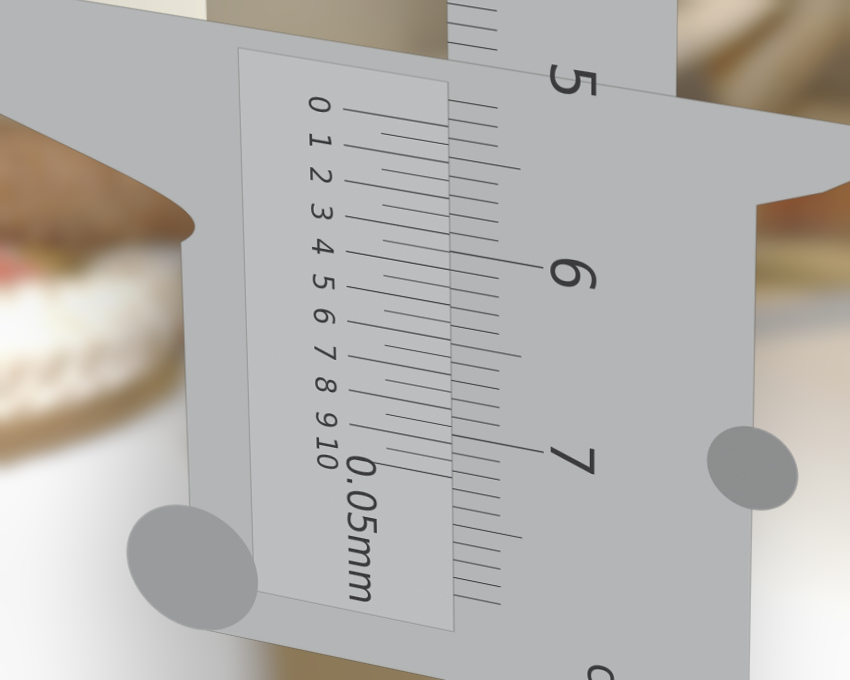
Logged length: 53.4,mm
